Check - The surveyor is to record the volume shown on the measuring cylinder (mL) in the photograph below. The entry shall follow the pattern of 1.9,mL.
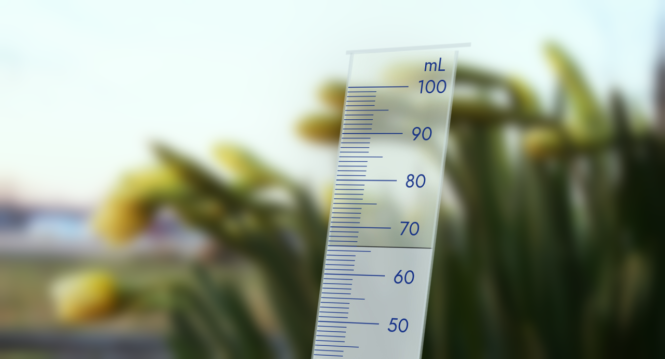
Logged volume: 66,mL
